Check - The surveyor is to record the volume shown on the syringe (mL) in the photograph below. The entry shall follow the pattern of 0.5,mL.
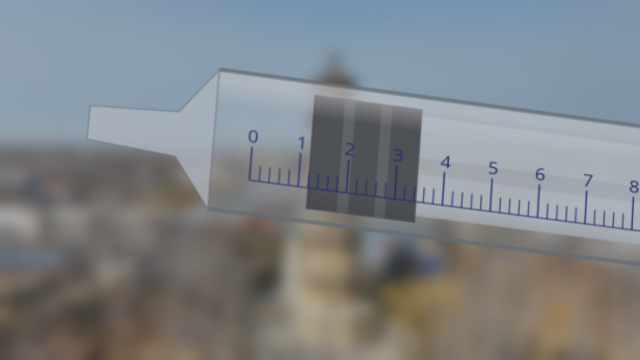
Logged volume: 1.2,mL
